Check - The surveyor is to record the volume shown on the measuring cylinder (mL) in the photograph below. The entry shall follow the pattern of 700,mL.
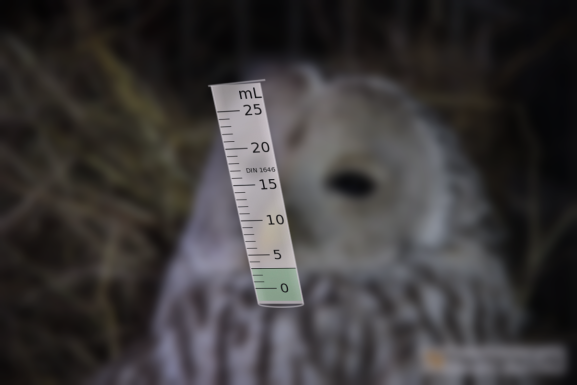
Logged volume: 3,mL
